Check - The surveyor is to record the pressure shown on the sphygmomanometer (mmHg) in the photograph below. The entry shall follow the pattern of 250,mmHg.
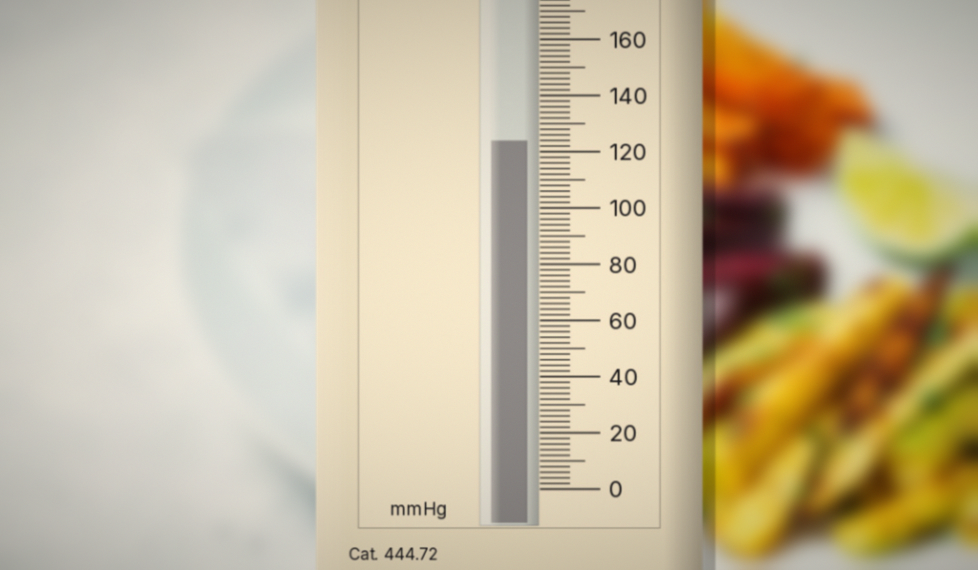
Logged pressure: 124,mmHg
